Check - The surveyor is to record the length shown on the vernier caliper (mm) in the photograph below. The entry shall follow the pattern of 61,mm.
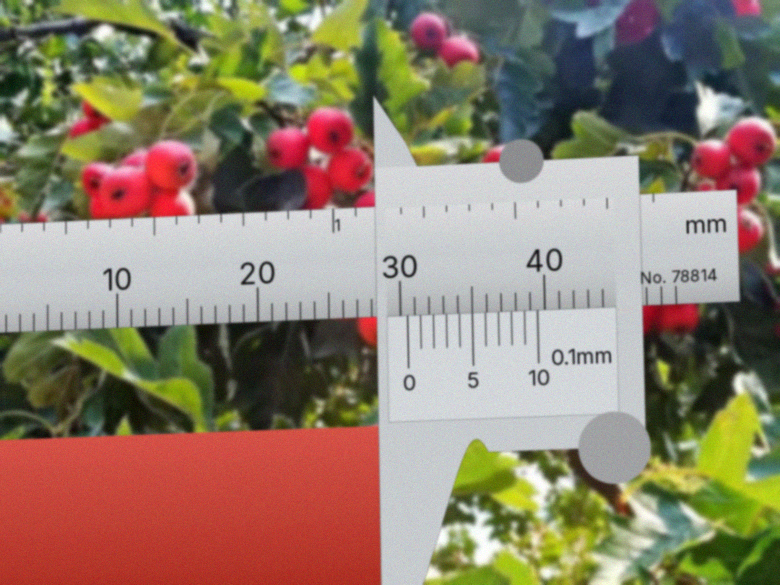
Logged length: 30.5,mm
